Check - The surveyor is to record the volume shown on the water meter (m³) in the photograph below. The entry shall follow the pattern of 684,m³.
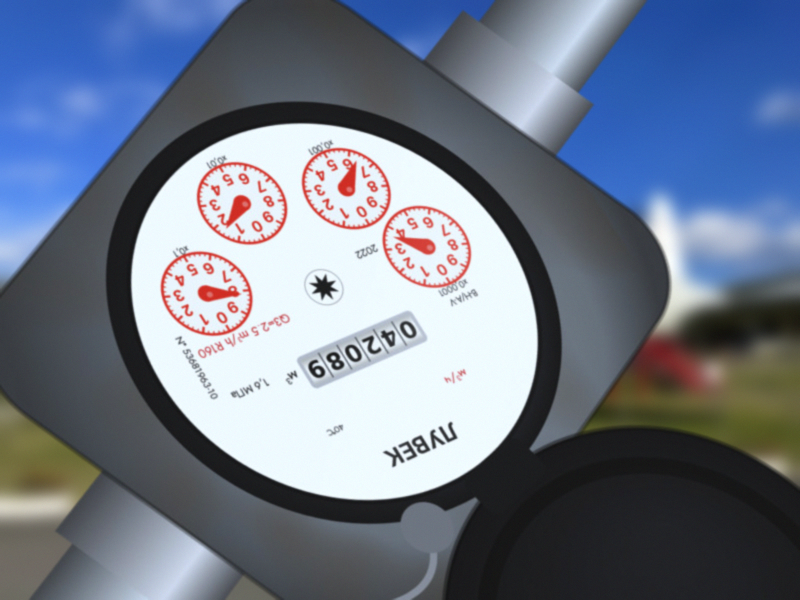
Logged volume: 42089.8163,m³
